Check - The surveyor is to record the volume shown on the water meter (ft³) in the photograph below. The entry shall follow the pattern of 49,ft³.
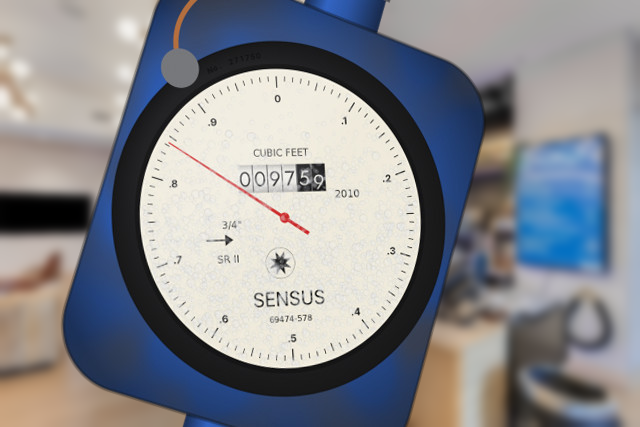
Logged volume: 9758.84,ft³
